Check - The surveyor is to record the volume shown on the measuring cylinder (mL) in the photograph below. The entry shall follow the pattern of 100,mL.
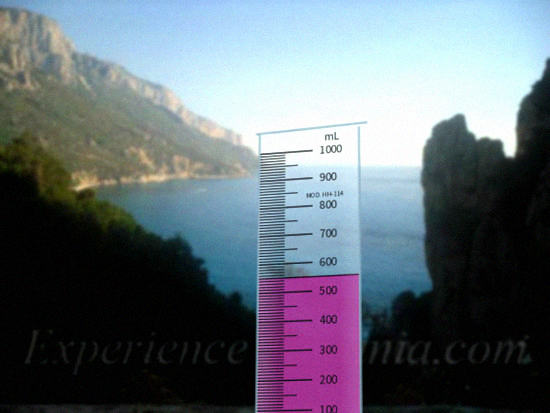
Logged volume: 550,mL
